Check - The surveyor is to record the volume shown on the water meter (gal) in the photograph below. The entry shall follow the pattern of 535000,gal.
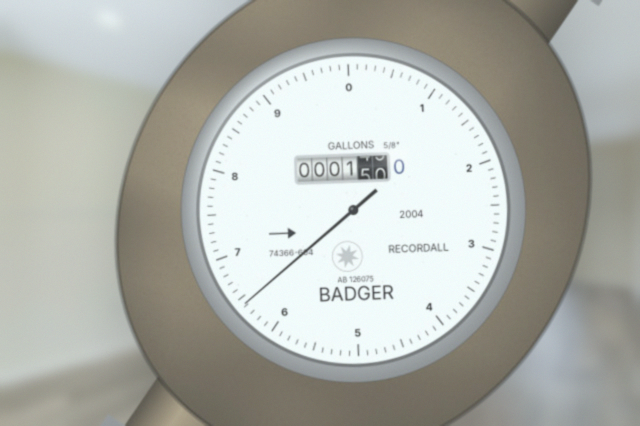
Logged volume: 1496.4,gal
